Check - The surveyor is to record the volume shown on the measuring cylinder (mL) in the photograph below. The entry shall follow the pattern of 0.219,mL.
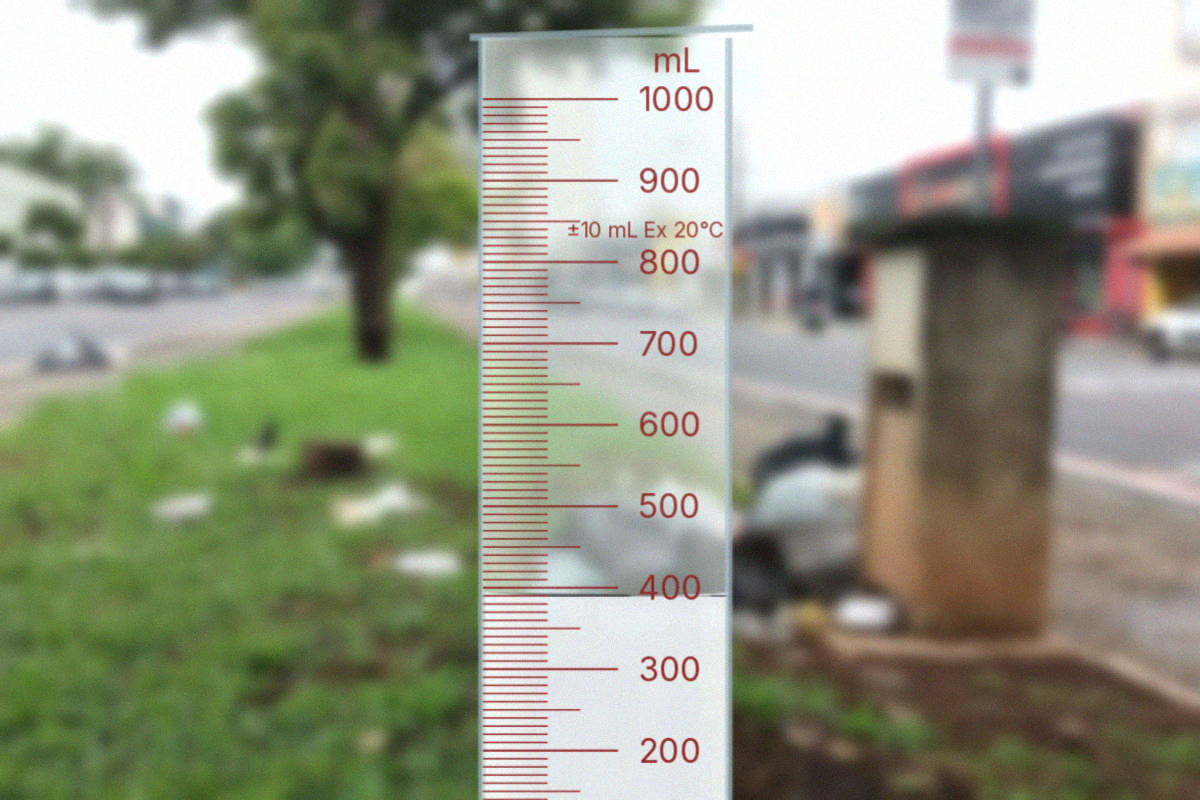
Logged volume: 390,mL
